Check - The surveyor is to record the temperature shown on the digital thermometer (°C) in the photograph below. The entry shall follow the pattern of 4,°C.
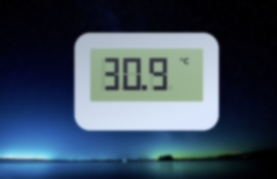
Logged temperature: 30.9,°C
